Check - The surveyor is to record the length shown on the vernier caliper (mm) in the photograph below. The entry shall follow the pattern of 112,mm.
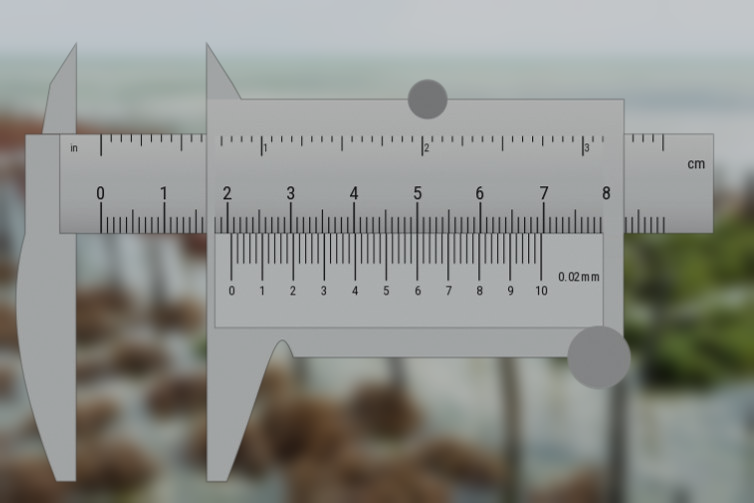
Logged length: 20.6,mm
